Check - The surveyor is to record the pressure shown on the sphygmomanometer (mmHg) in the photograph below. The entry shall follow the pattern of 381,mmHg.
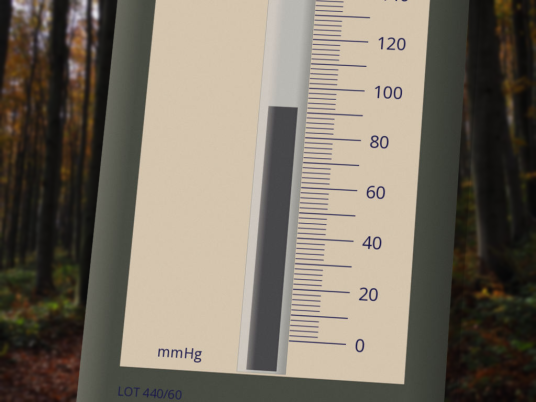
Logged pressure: 92,mmHg
